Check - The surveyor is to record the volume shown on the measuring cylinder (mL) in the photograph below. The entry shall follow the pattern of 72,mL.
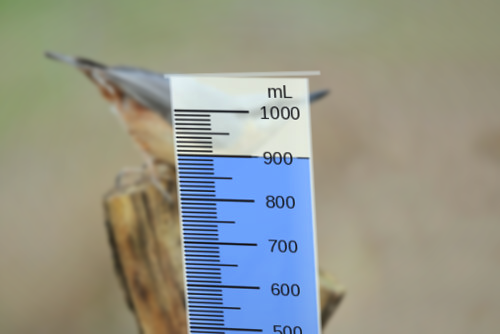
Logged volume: 900,mL
